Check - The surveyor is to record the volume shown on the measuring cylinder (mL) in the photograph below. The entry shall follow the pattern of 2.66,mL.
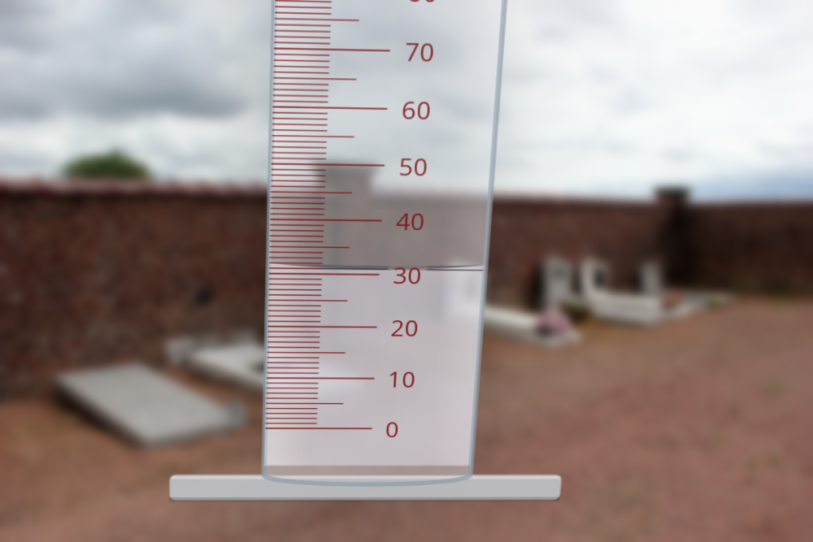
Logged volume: 31,mL
